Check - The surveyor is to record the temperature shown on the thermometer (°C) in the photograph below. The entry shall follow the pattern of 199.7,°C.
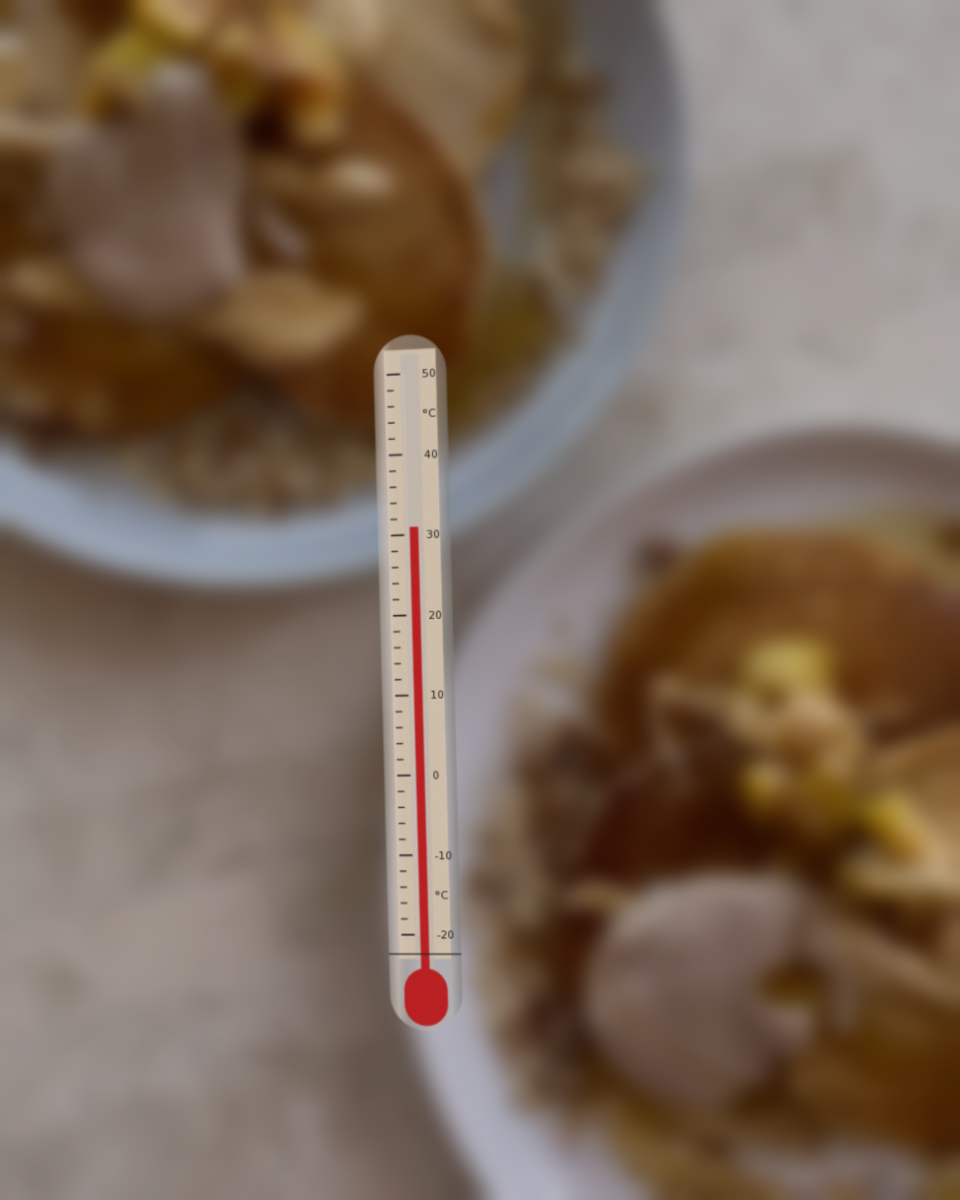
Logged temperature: 31,°C
